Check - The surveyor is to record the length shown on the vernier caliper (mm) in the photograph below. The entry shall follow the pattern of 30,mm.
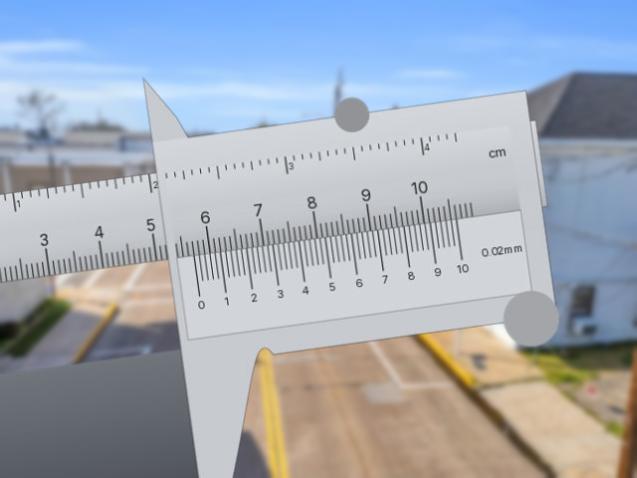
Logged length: 57.0,mm
